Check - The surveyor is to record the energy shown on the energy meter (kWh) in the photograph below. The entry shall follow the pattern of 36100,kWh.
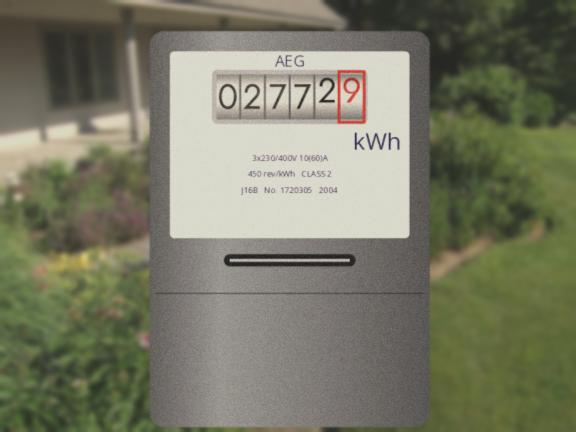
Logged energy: 2772.9,kWh
